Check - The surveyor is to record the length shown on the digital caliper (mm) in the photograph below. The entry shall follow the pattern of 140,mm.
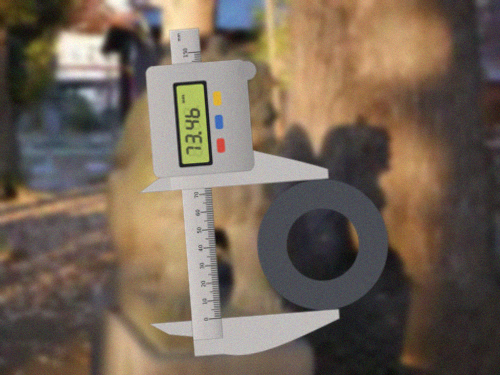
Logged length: 73.46,mm
